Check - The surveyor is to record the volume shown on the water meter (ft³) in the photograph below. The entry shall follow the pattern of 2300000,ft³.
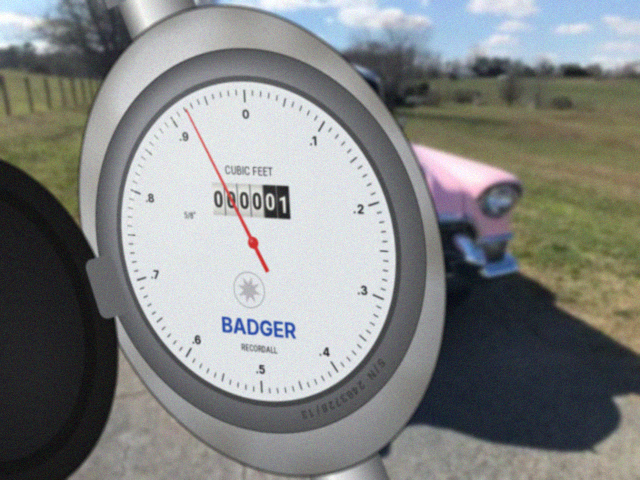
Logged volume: 0.92,ft³
